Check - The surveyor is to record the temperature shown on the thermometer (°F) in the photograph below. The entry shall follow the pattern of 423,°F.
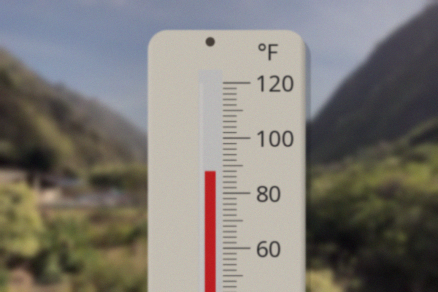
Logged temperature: 88,°F
